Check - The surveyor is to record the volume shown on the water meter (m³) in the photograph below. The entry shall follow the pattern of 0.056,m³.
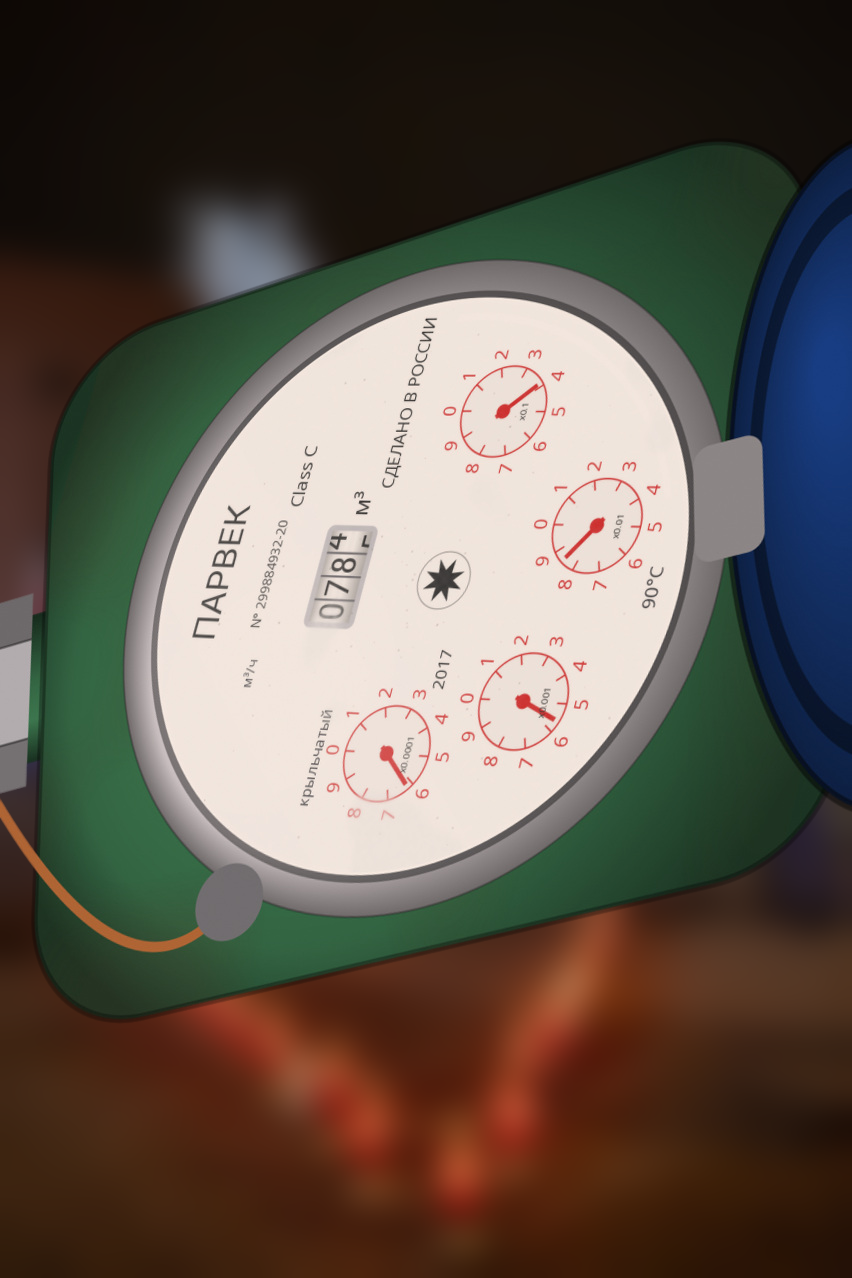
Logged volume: 784.3856,m³
